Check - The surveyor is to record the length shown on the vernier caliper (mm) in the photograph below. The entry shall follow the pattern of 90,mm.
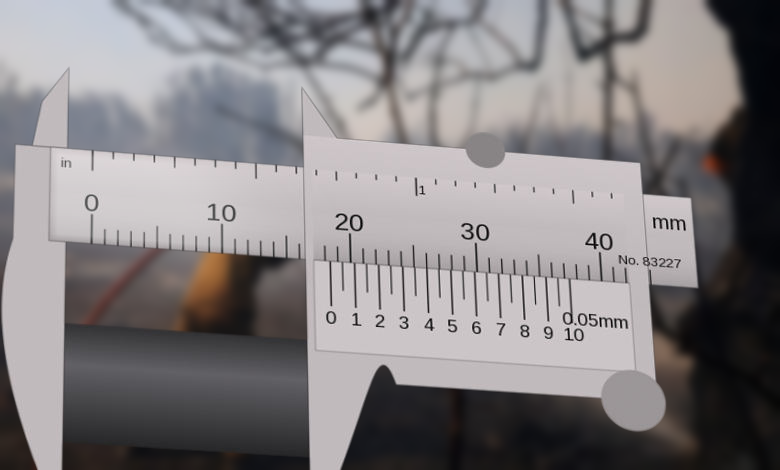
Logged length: 18.4,mm
